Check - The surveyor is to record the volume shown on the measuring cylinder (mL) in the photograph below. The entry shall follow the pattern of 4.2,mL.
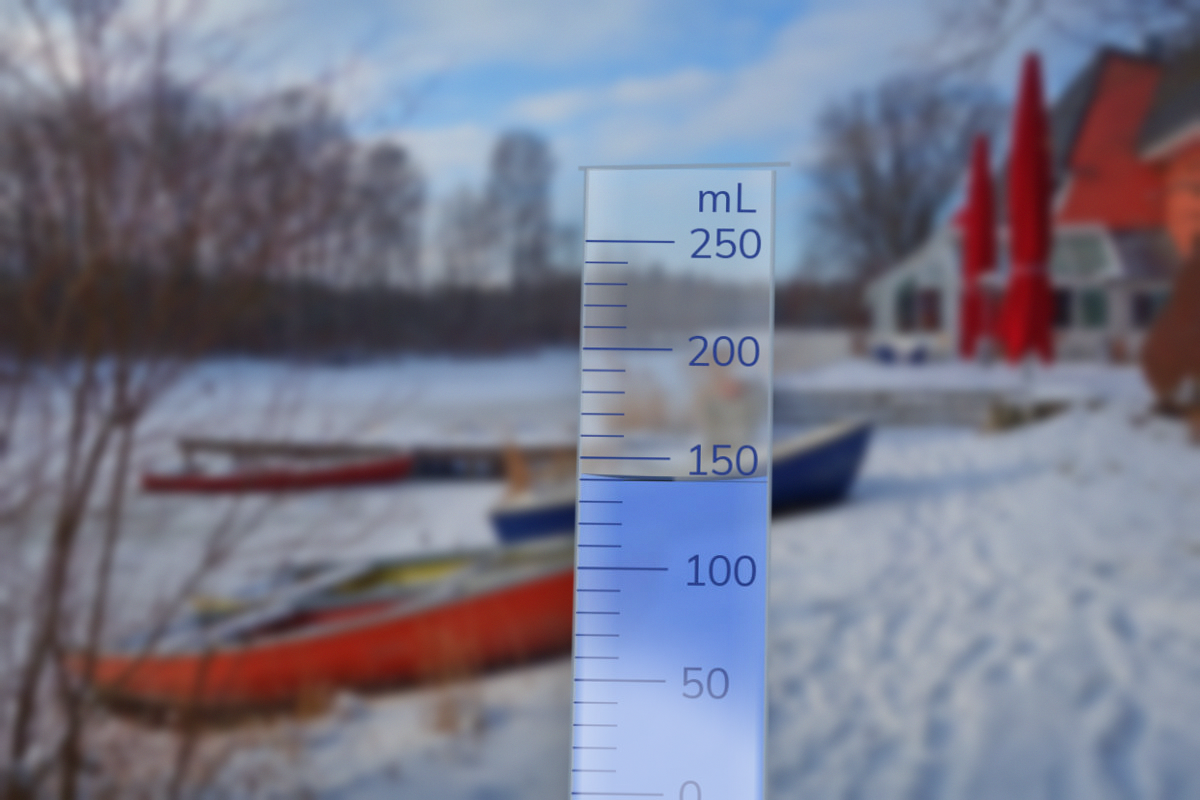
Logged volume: 140,mL
